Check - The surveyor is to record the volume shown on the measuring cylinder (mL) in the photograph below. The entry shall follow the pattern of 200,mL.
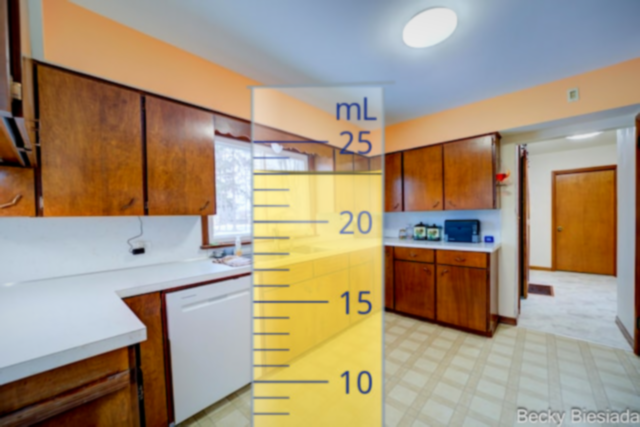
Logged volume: 23,mL
